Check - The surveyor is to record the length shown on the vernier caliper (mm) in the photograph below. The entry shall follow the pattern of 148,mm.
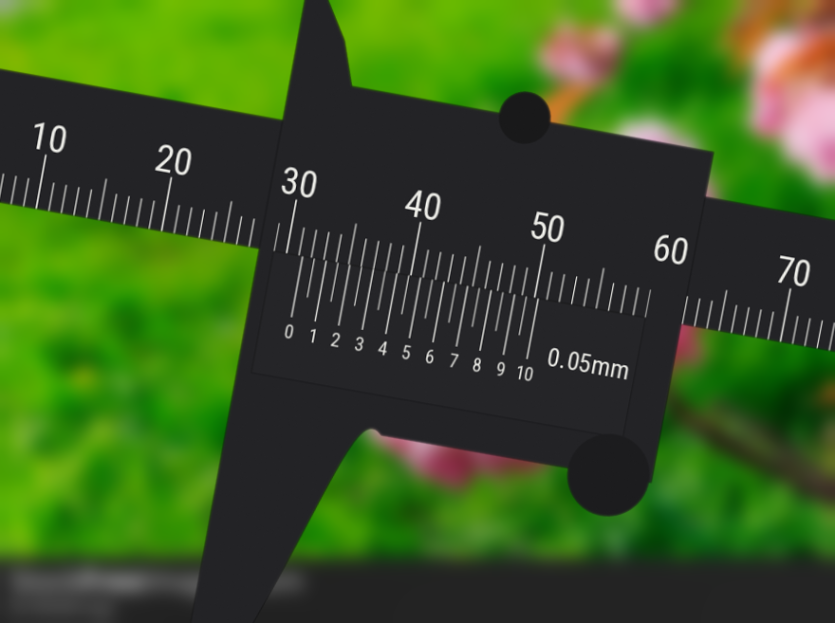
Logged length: 31.3,mm
